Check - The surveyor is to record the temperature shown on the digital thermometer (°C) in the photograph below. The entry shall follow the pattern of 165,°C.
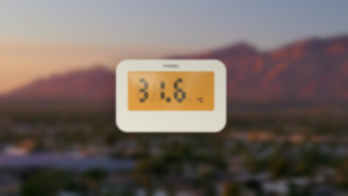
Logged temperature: 31.6,°C
